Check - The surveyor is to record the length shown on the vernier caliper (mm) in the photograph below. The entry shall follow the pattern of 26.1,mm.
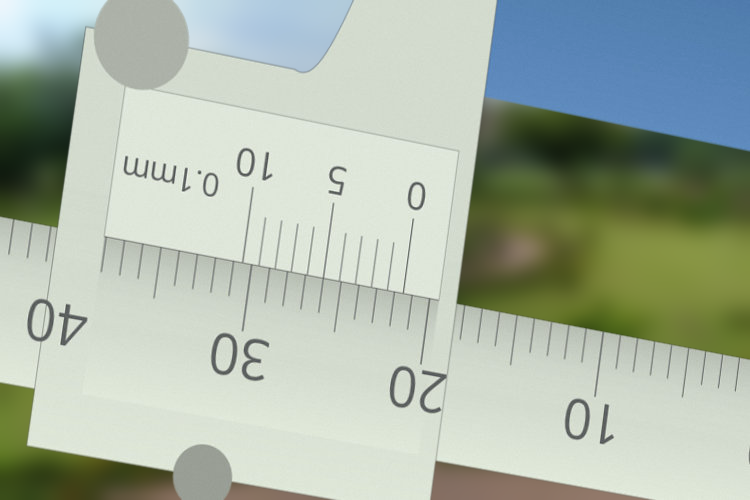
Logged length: 21.5,mm
